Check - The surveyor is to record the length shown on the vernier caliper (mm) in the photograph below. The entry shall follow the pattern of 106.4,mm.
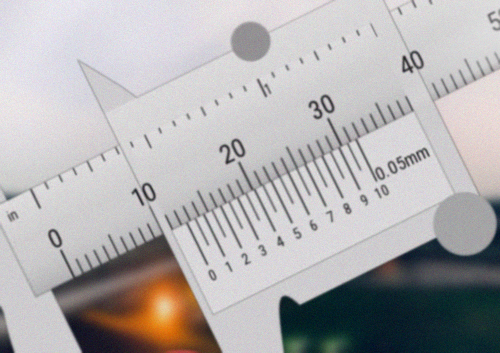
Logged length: 12.6,mm
